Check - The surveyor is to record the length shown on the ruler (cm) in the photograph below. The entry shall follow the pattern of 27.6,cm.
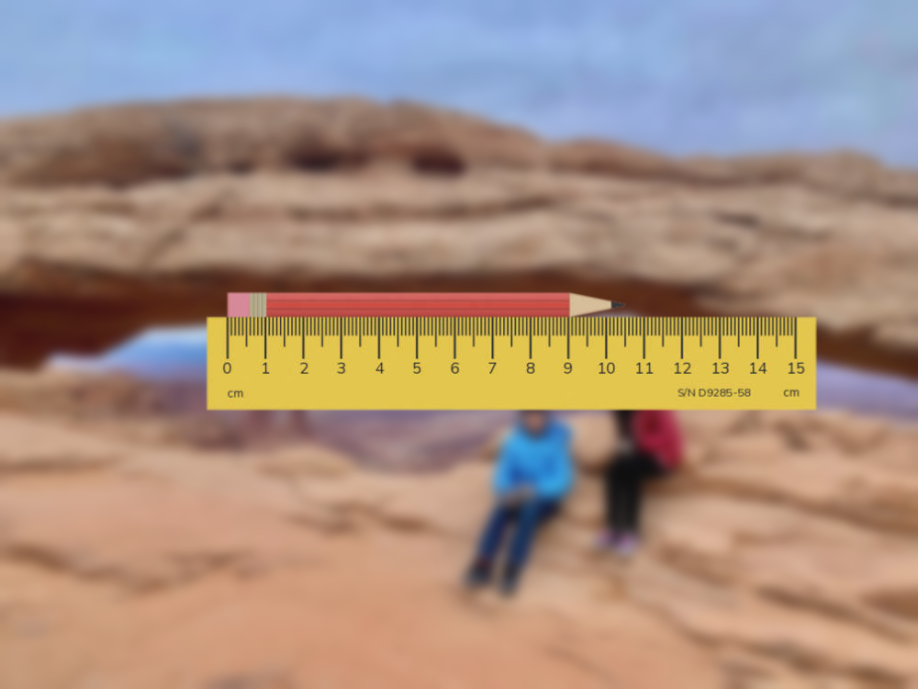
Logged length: 10.5,cm
